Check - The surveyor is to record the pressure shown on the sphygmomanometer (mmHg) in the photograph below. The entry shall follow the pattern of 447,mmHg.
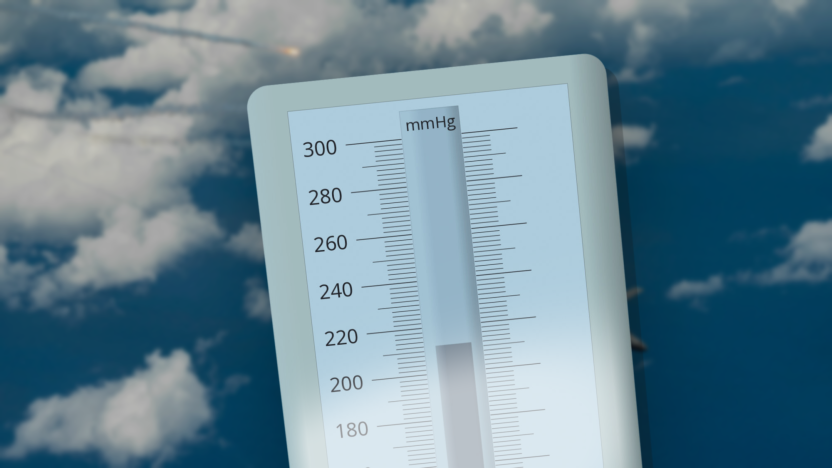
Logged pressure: 212,mmHg
